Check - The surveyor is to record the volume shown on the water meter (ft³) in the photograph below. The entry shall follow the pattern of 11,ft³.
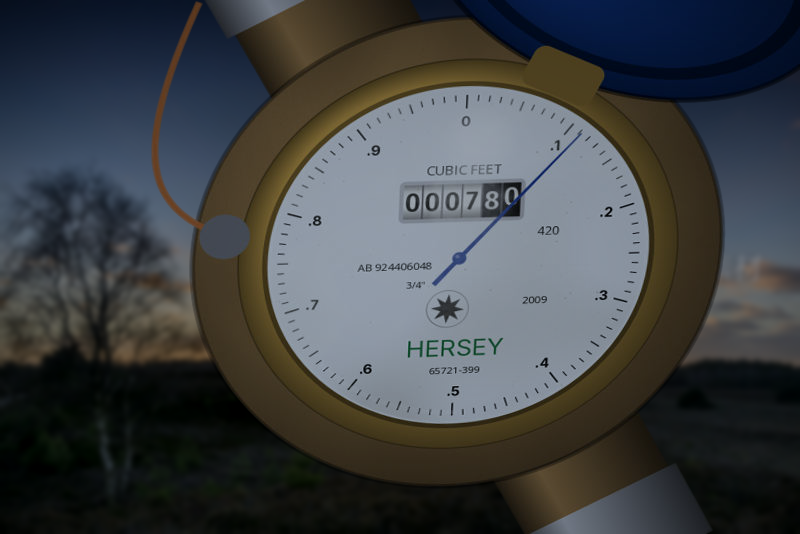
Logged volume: 780.11,ft³
